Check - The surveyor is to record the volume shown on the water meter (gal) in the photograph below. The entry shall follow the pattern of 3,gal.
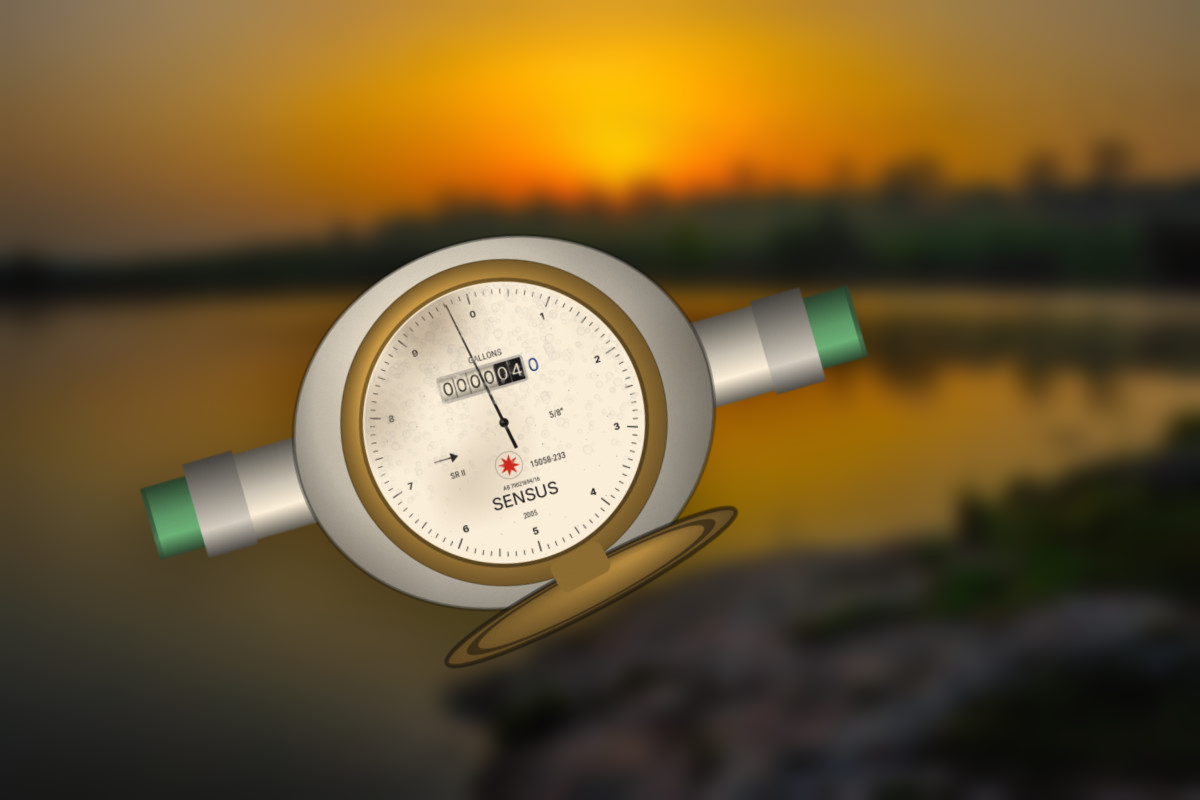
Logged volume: 39.7,gal
